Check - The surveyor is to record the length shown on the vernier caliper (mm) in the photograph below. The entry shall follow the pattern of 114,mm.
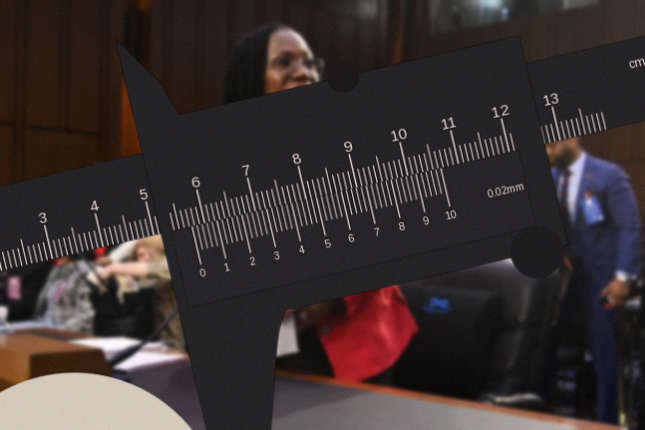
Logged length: 57.5,mm
